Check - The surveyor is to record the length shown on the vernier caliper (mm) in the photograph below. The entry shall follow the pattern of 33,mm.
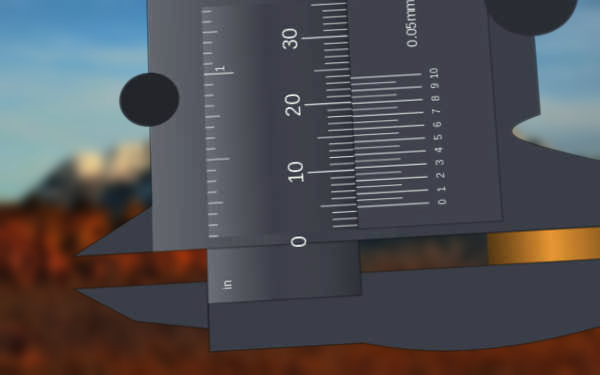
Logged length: 4.6,mm
